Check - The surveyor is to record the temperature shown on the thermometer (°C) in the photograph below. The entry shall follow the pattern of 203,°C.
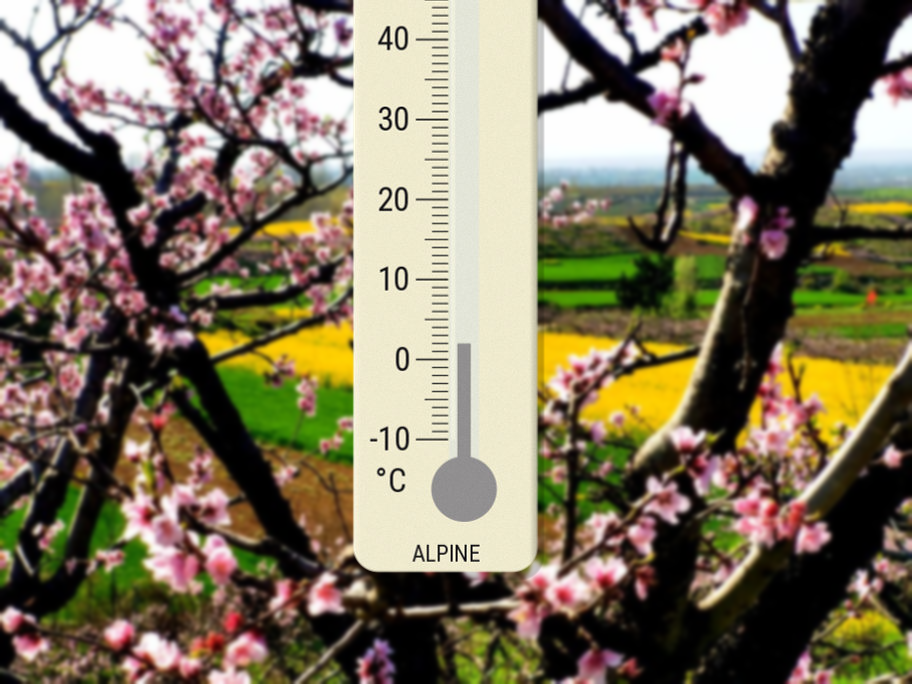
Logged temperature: 2,°C
